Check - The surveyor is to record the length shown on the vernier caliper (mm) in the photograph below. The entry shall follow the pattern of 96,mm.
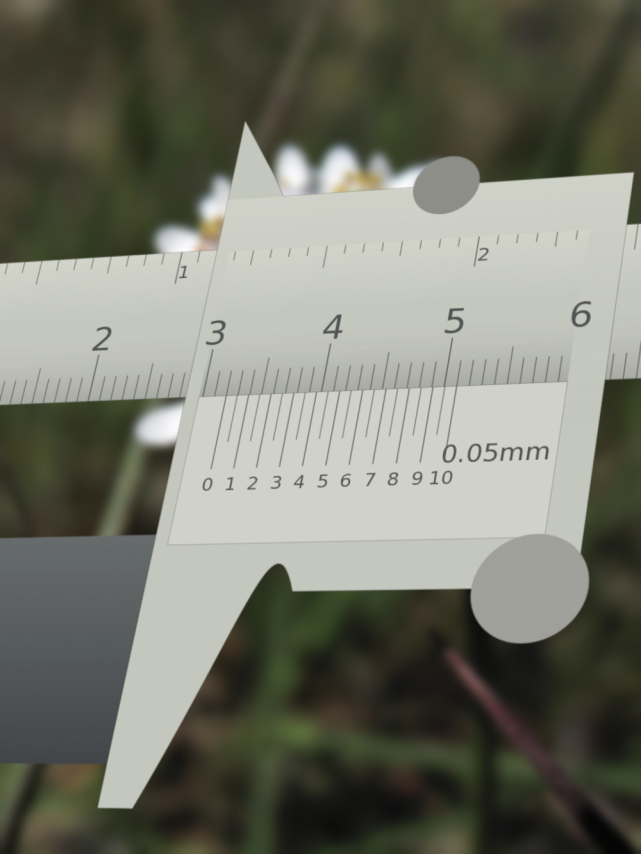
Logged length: 32.0,mm
